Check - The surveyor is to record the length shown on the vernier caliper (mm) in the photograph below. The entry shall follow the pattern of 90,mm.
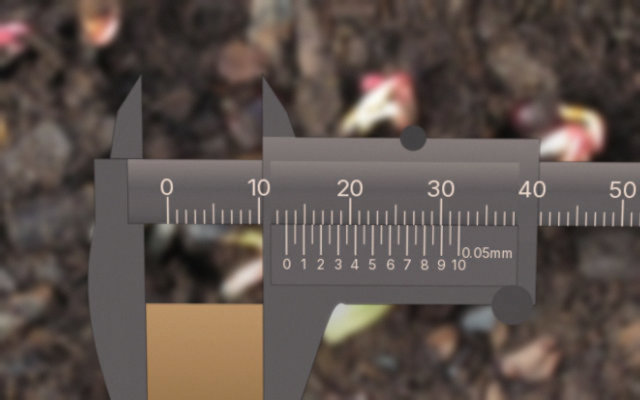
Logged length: 13.0,mm
